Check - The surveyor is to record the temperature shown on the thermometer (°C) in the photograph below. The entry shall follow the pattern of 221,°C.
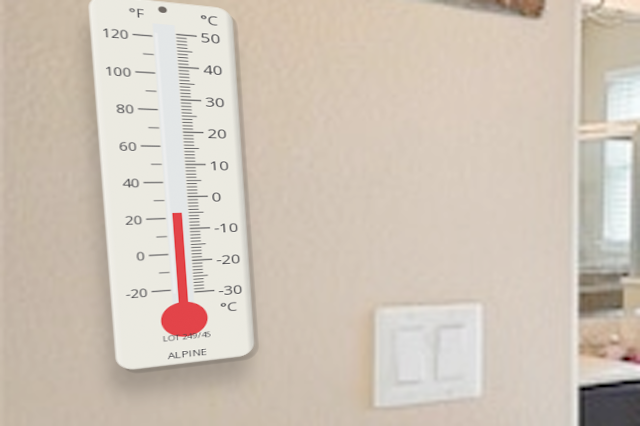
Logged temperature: -5,°C
